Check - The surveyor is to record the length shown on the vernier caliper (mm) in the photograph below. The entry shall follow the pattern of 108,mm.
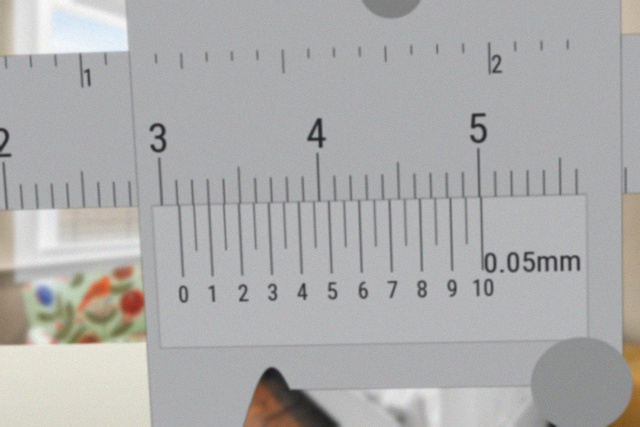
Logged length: 31.1,mm
